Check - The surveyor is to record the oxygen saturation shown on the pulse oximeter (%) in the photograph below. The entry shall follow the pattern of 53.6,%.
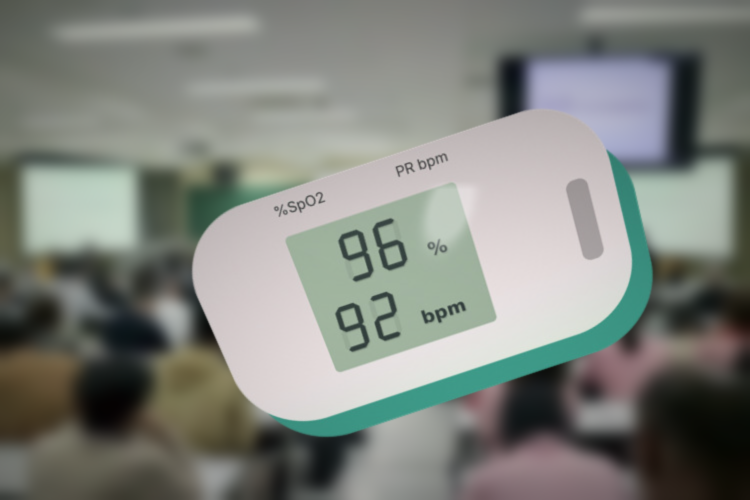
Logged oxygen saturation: 96,%
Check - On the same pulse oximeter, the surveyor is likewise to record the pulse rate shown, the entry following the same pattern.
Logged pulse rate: 92,bpm
